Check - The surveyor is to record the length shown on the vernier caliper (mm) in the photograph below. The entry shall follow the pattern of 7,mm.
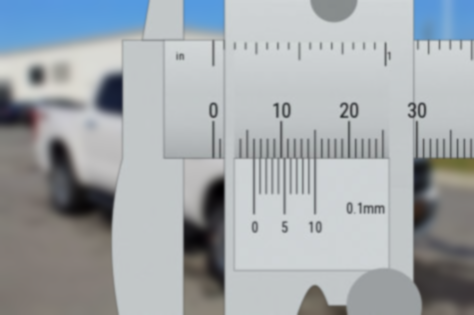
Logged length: 6.0,mm
